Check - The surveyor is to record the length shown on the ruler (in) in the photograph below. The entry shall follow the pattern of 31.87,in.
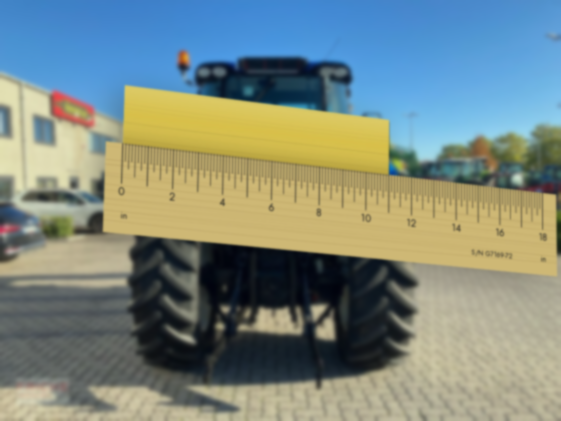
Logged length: 11,in
